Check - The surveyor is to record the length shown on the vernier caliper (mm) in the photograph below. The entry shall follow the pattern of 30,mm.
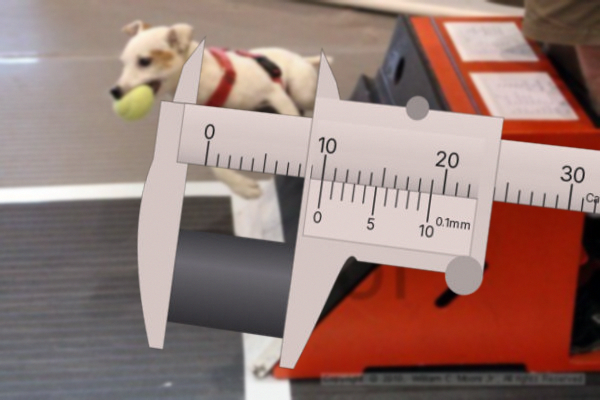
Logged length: 10.0,mm
